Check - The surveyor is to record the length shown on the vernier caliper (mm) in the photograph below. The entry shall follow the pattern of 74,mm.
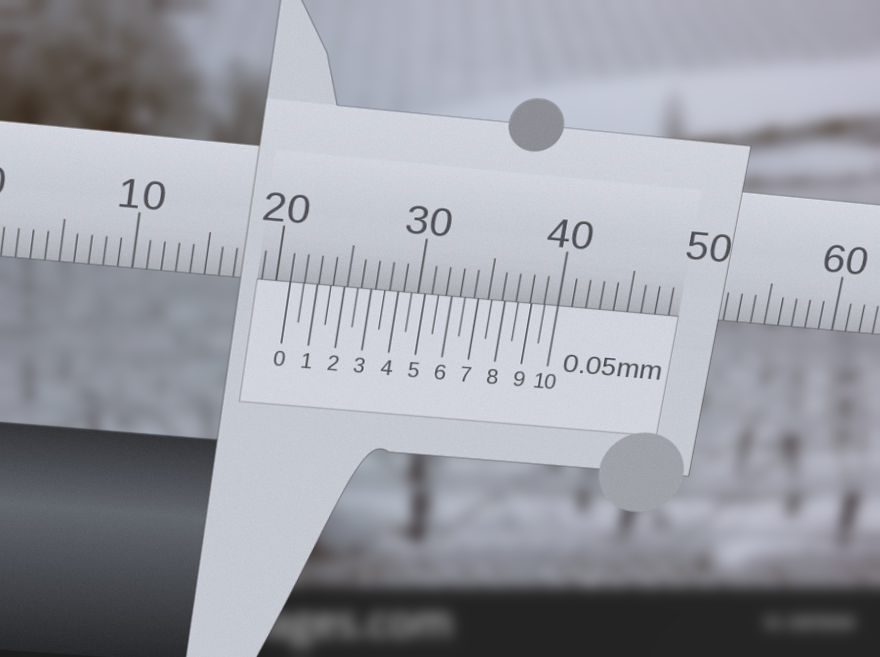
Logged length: 21.0,mm
